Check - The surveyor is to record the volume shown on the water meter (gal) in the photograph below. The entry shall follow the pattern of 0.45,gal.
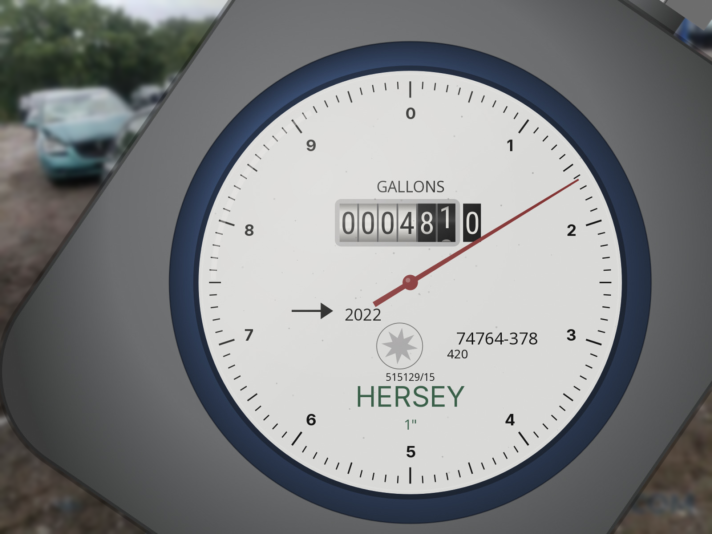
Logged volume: 4811.6,gal
